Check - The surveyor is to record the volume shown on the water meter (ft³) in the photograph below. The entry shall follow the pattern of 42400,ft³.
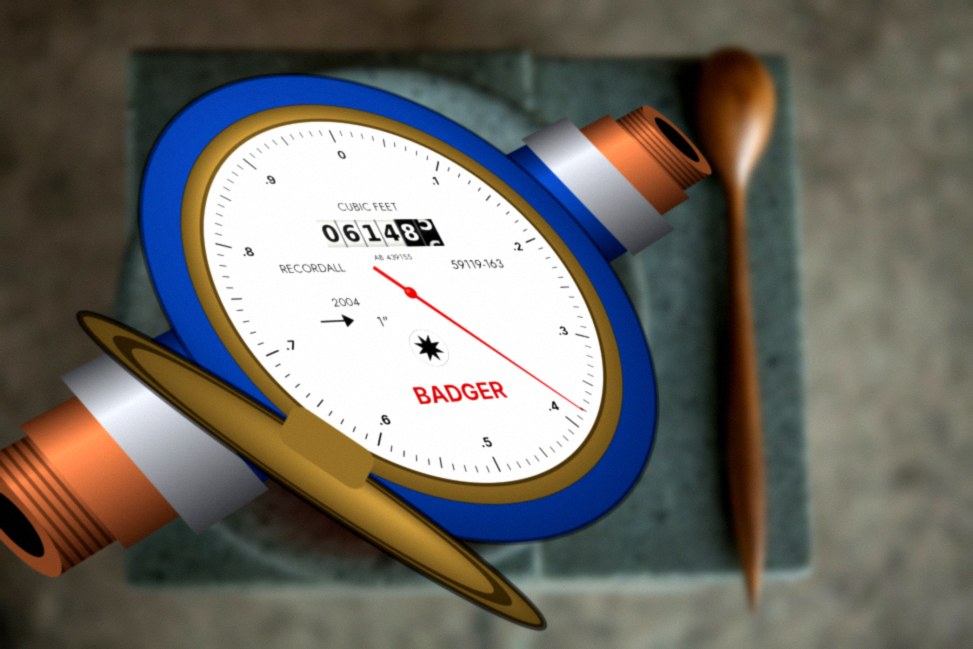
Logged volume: 61485.38,ft³
